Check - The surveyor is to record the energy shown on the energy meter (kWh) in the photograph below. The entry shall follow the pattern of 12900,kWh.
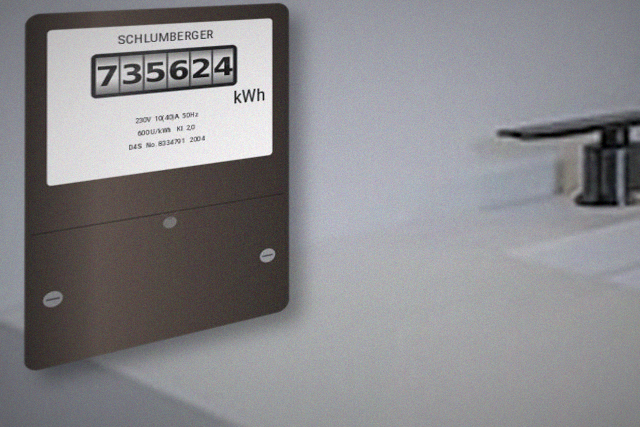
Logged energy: 735624,kWh
